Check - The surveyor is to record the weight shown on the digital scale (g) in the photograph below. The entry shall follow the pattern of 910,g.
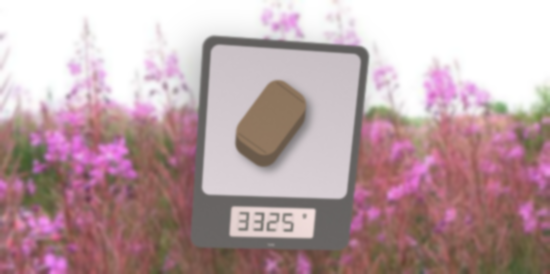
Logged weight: 3325,g
